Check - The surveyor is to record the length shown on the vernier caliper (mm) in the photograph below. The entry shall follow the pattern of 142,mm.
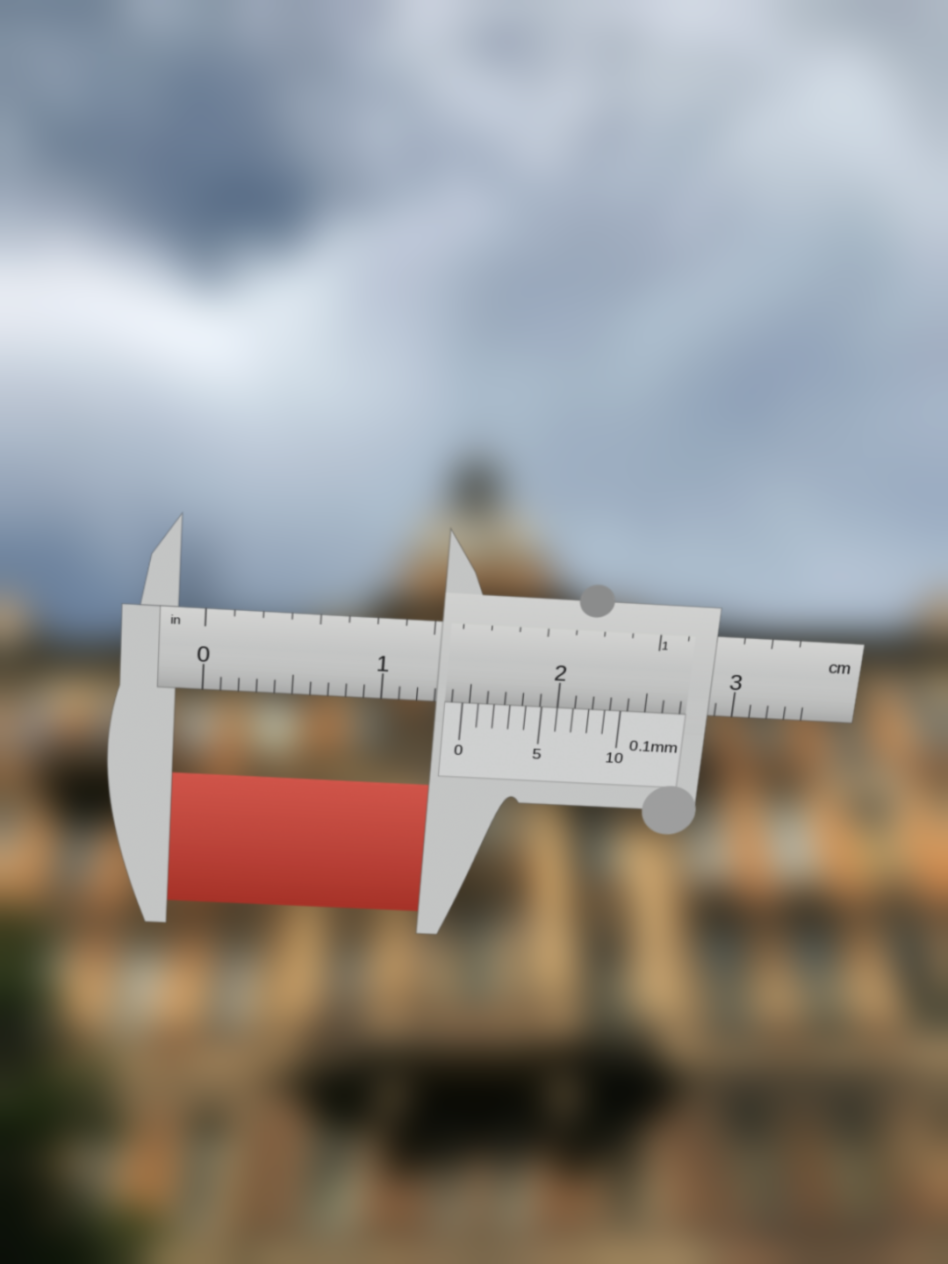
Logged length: 14.6,mm
